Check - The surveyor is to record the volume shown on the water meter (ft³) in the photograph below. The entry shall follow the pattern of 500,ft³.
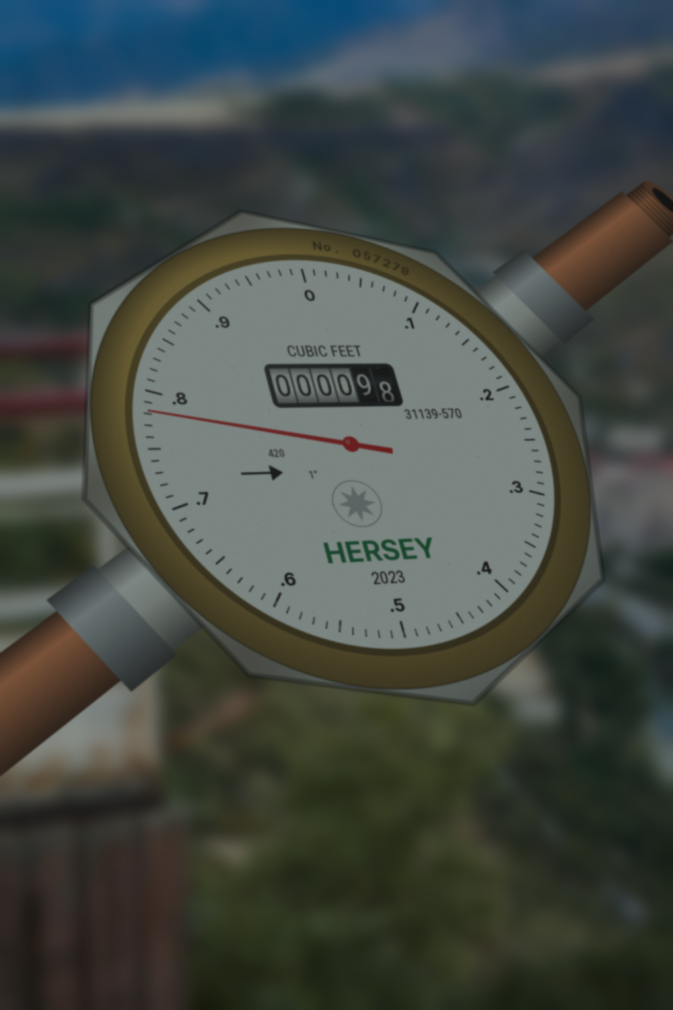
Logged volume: 97.78,ft³
